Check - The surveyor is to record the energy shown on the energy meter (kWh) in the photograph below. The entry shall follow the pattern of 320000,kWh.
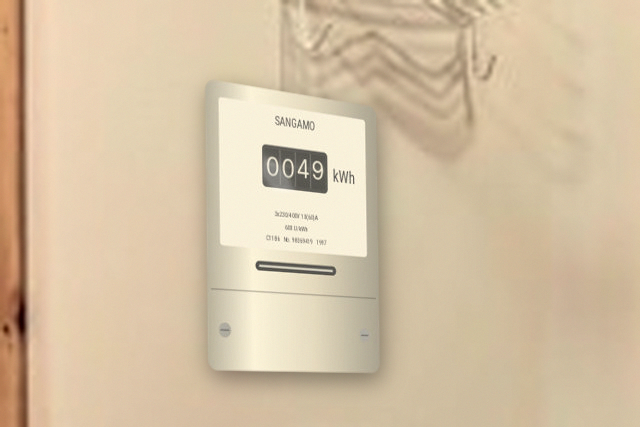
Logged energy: 49,kWh
